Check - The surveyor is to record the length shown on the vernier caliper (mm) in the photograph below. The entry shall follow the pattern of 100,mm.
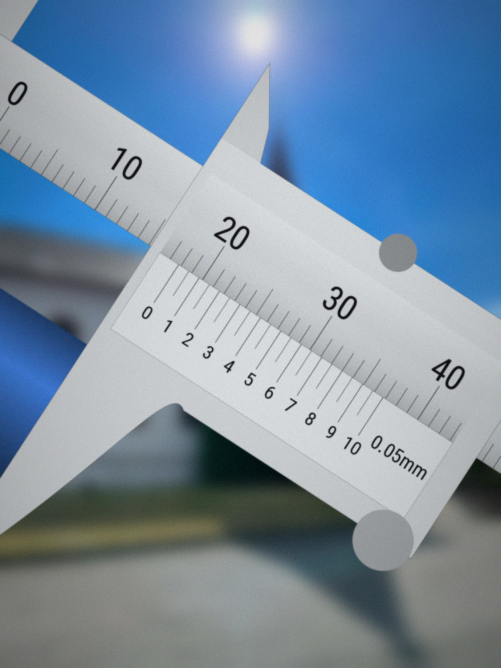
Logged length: 17.8,mm
